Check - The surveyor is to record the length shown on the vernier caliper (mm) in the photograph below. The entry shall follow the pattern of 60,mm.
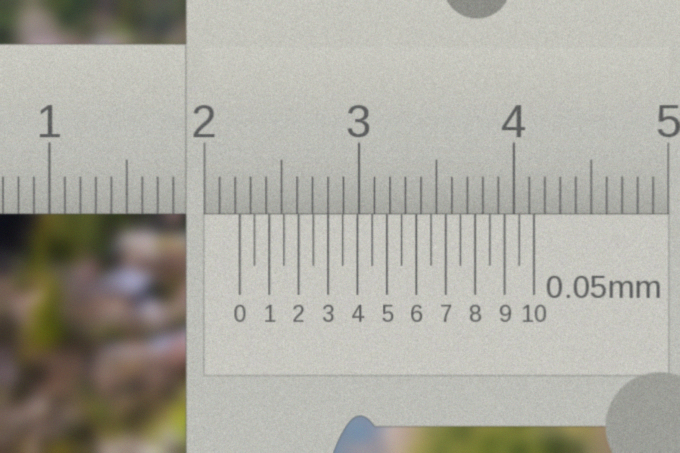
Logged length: 22.3,mm
